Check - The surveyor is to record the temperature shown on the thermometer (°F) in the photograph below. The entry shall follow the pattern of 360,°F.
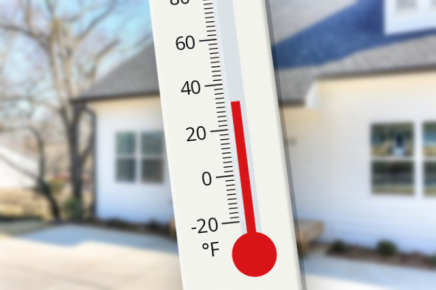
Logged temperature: 32,°F
